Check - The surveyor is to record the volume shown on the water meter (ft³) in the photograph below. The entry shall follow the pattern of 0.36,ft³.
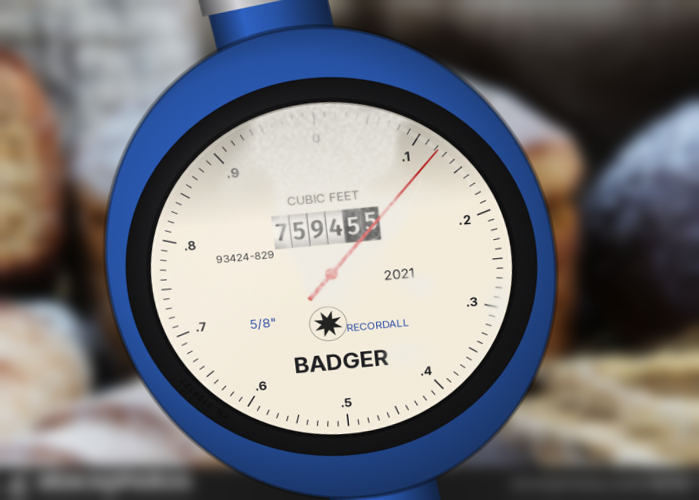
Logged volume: 759455.12,ft³
